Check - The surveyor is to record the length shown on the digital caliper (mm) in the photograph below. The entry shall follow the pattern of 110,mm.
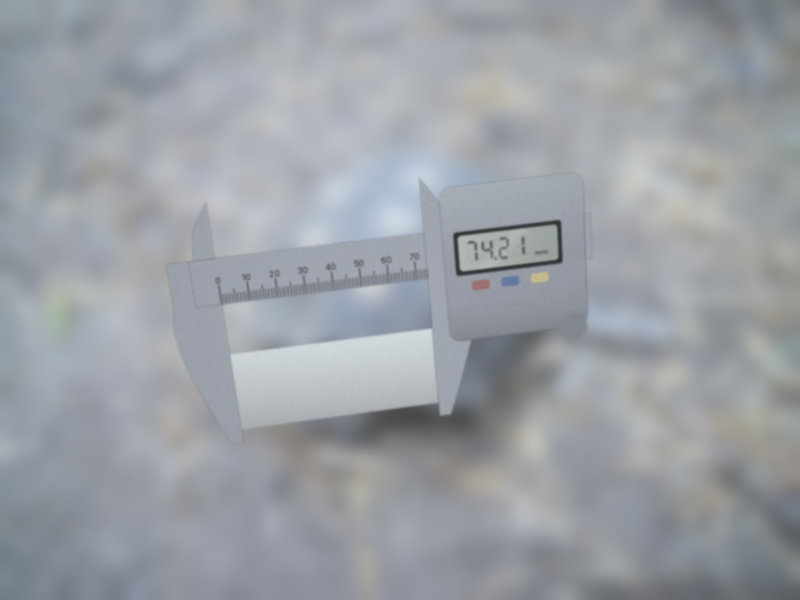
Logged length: 74.21,mm
